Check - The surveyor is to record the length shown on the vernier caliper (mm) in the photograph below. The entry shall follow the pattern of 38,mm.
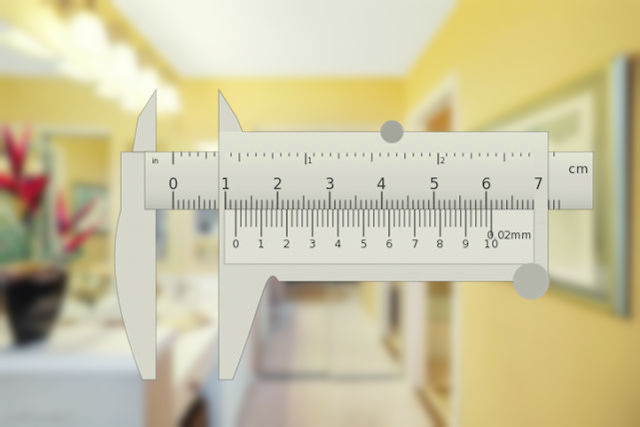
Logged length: 12.0,mm
